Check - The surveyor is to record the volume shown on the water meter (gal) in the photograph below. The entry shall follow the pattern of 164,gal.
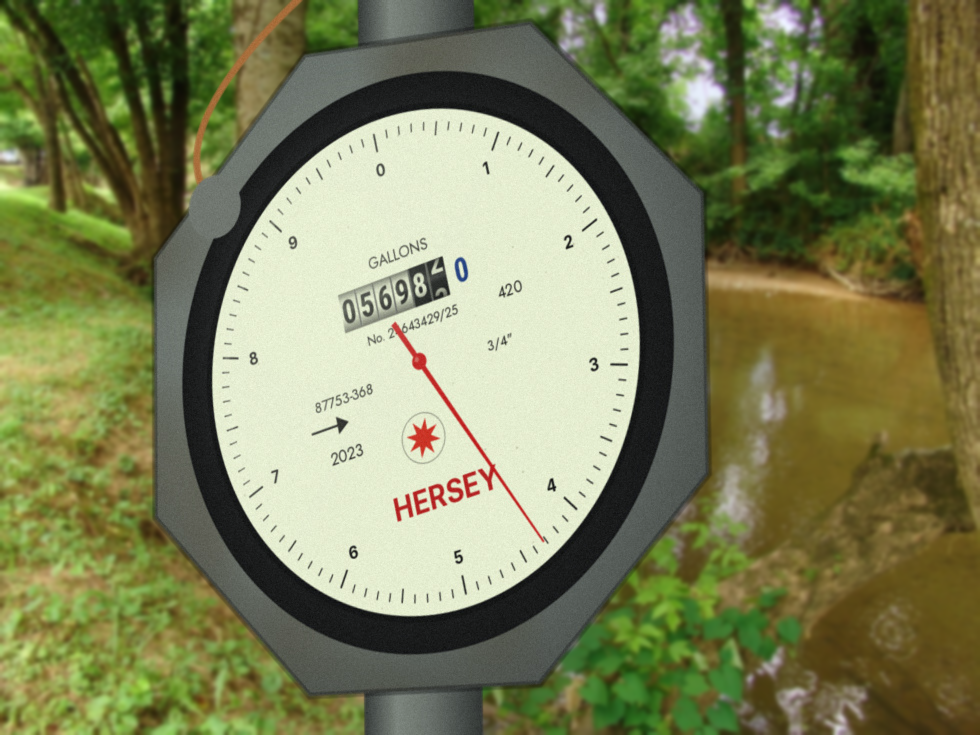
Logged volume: 569824.3,gal
